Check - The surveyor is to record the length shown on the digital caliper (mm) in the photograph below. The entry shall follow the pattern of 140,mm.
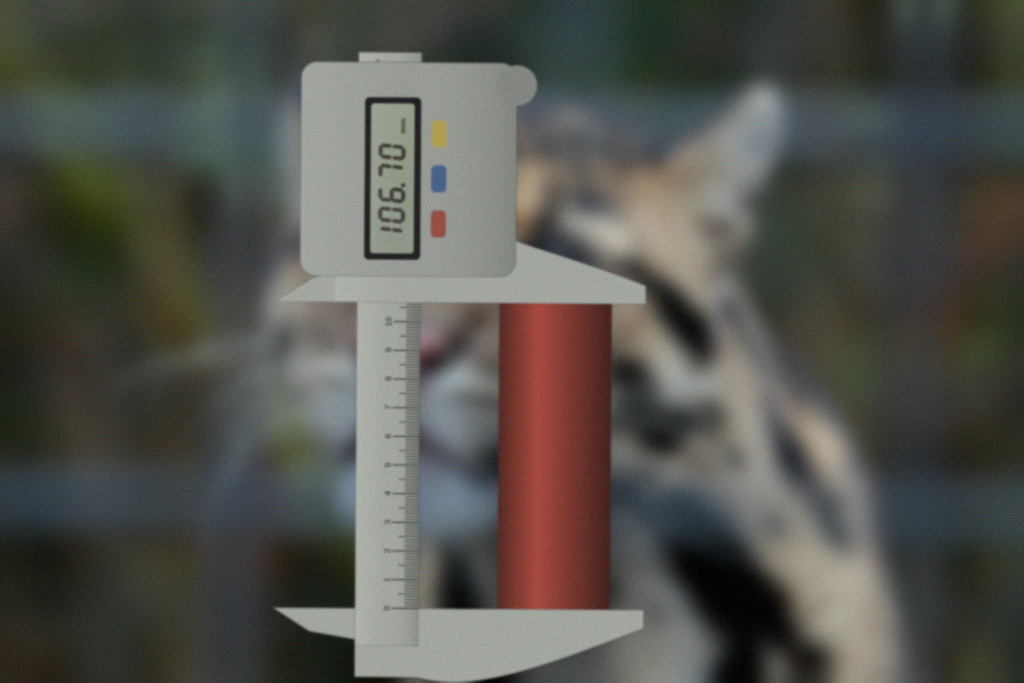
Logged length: 106.70,mm
